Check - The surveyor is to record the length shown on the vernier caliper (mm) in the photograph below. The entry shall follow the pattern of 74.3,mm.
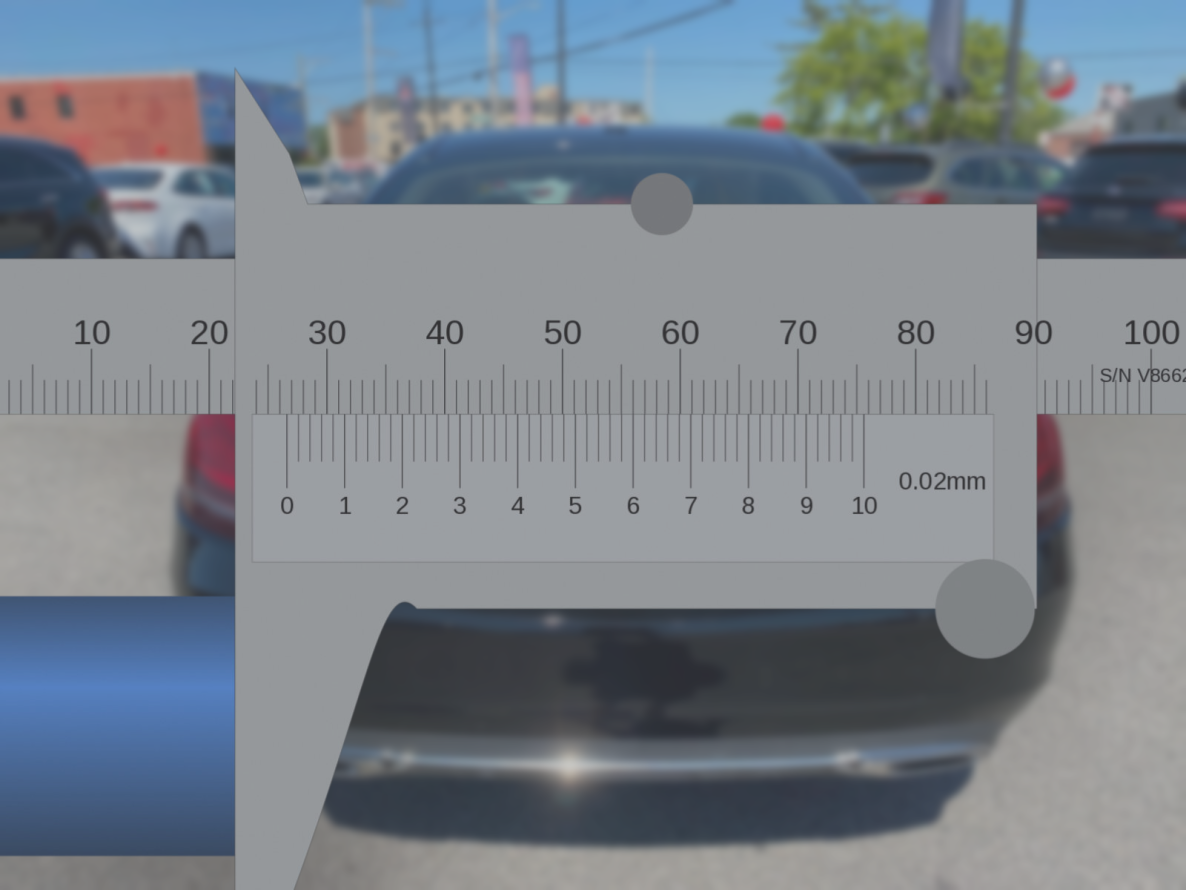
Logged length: 26.6,mm
